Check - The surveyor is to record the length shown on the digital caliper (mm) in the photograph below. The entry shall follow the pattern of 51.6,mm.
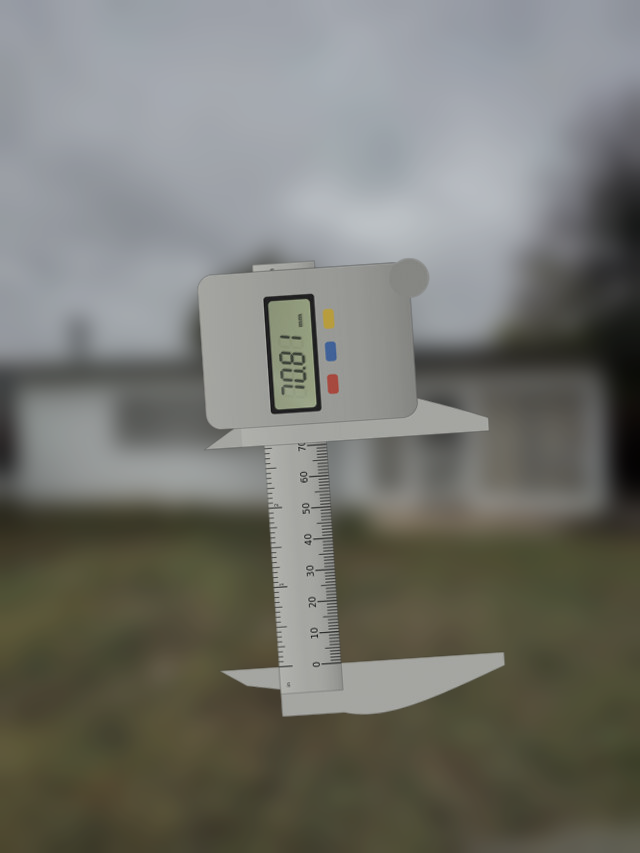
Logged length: 70.81,mm
